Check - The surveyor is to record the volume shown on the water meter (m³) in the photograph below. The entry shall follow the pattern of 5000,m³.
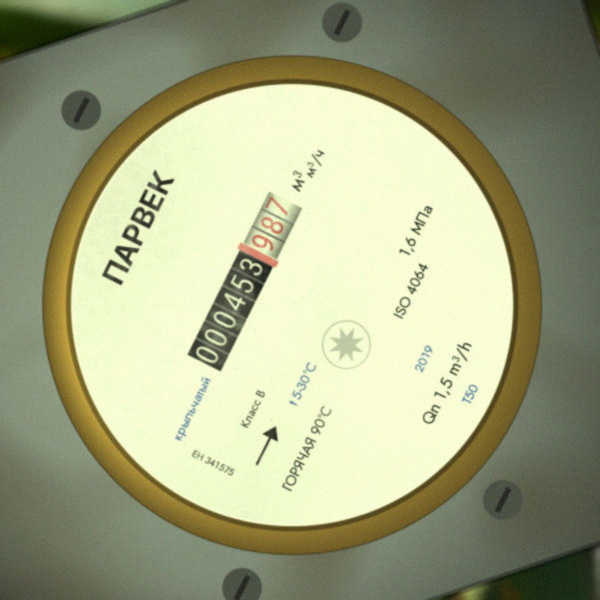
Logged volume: 453.987,m³
